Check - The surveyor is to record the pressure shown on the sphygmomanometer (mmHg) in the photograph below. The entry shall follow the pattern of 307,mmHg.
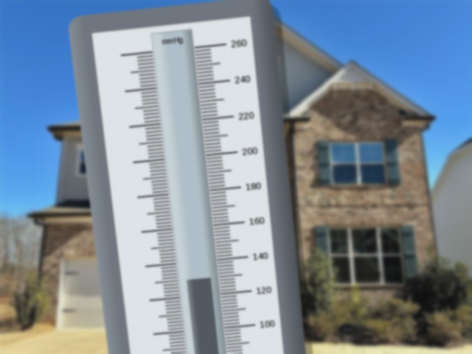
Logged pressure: 130,mmHg
